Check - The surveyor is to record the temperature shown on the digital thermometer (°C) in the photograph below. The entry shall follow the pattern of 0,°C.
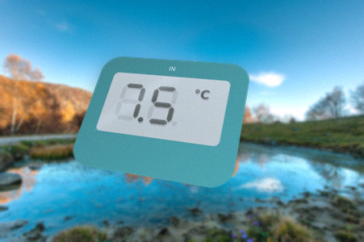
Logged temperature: 7.5,°C
